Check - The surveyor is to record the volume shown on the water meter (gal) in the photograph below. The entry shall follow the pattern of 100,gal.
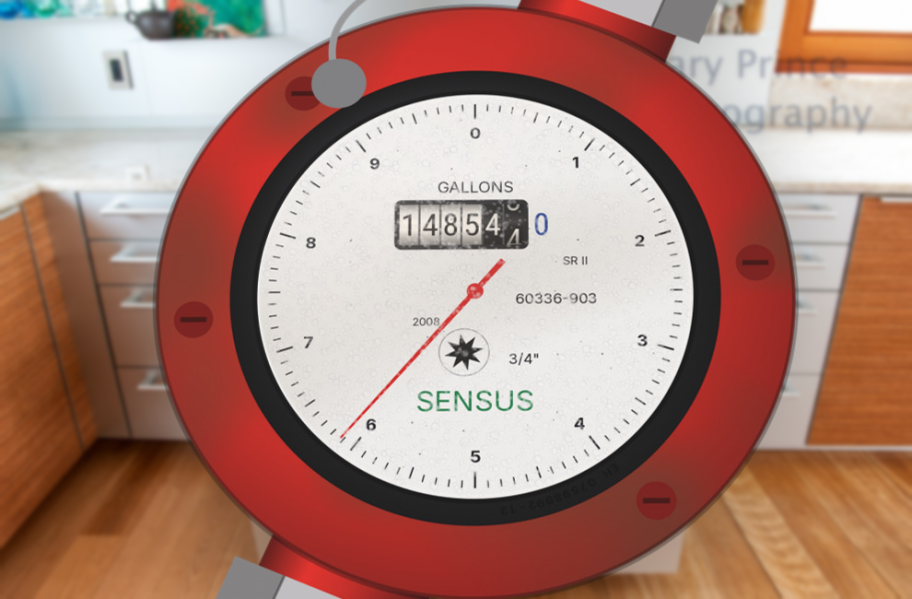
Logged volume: 1485436.1,gal
